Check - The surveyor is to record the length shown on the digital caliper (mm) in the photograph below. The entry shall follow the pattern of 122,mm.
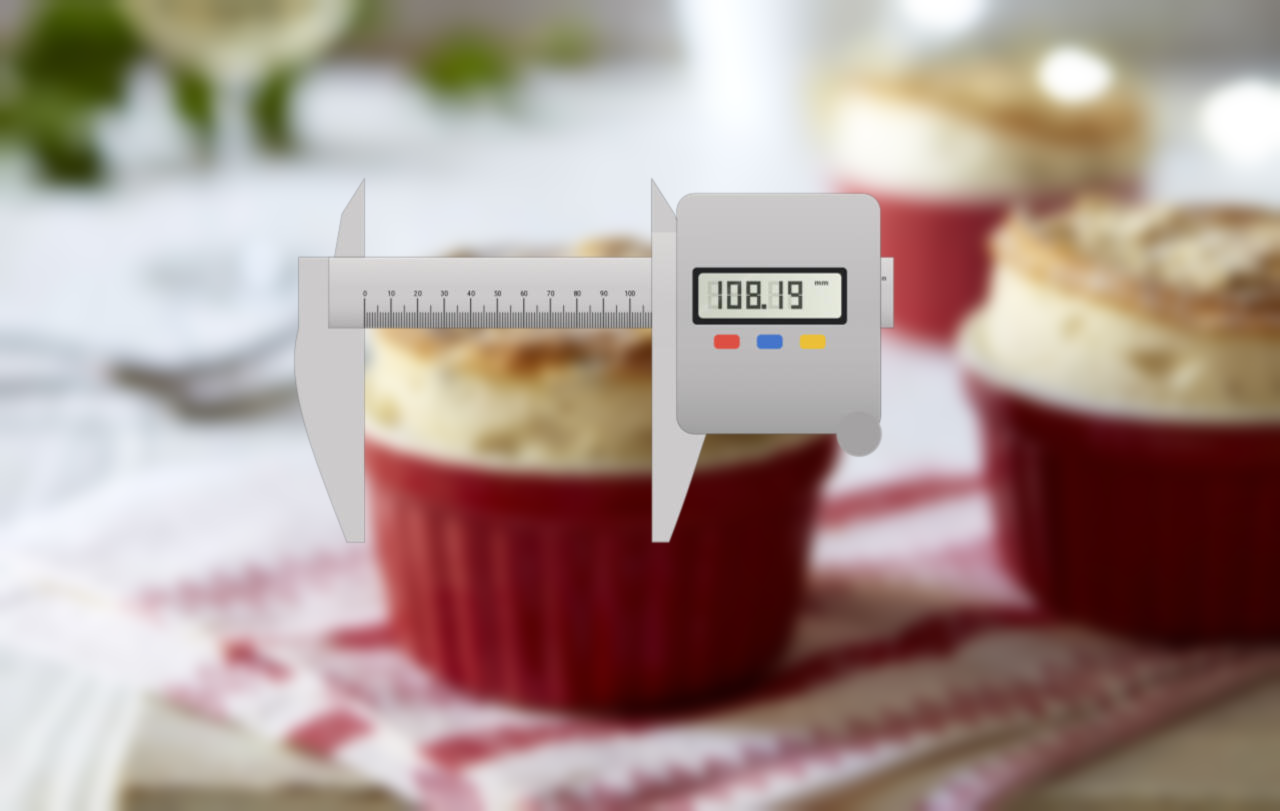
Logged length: 108.19,mm
